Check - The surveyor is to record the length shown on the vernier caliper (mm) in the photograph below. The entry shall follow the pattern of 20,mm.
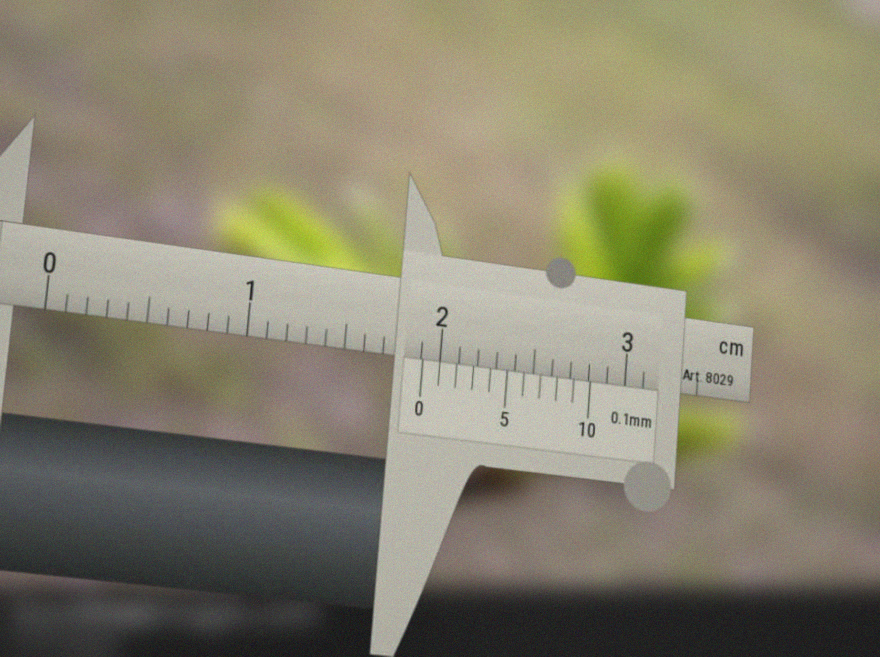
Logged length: 19.1,mm
